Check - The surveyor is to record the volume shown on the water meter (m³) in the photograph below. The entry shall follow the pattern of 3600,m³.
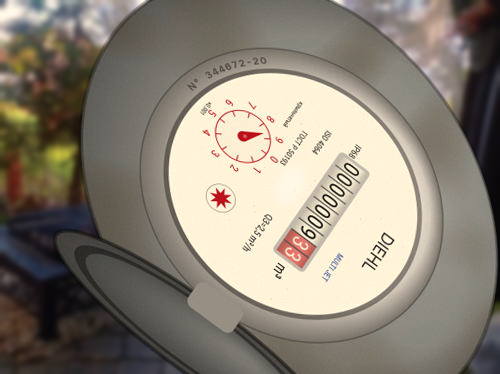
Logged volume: 9.338,m³
